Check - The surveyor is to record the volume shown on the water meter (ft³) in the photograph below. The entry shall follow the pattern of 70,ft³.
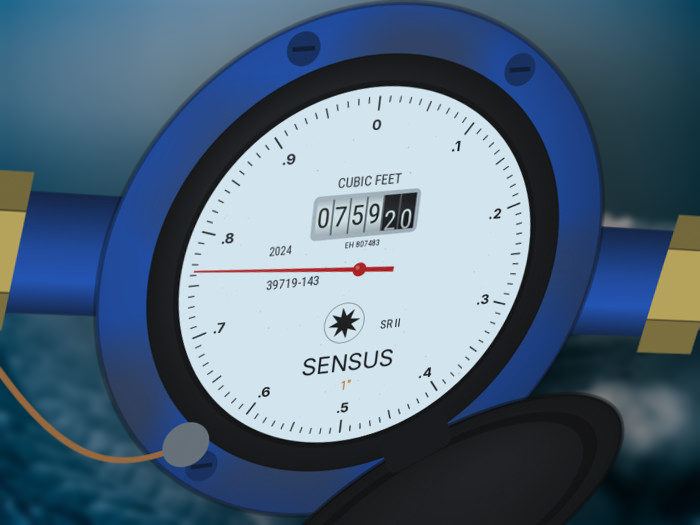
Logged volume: 75919.76,ft³
